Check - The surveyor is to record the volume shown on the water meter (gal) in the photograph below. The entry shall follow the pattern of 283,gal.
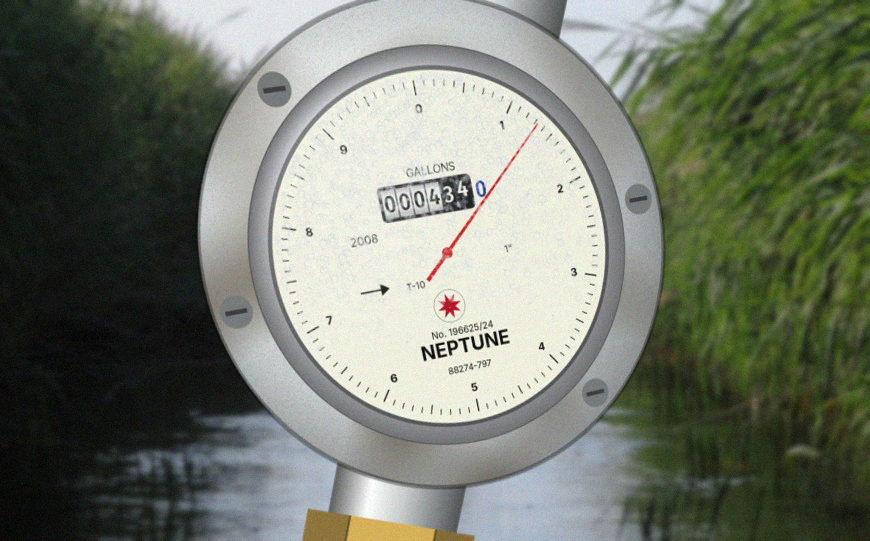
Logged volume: 4341.3,gal
